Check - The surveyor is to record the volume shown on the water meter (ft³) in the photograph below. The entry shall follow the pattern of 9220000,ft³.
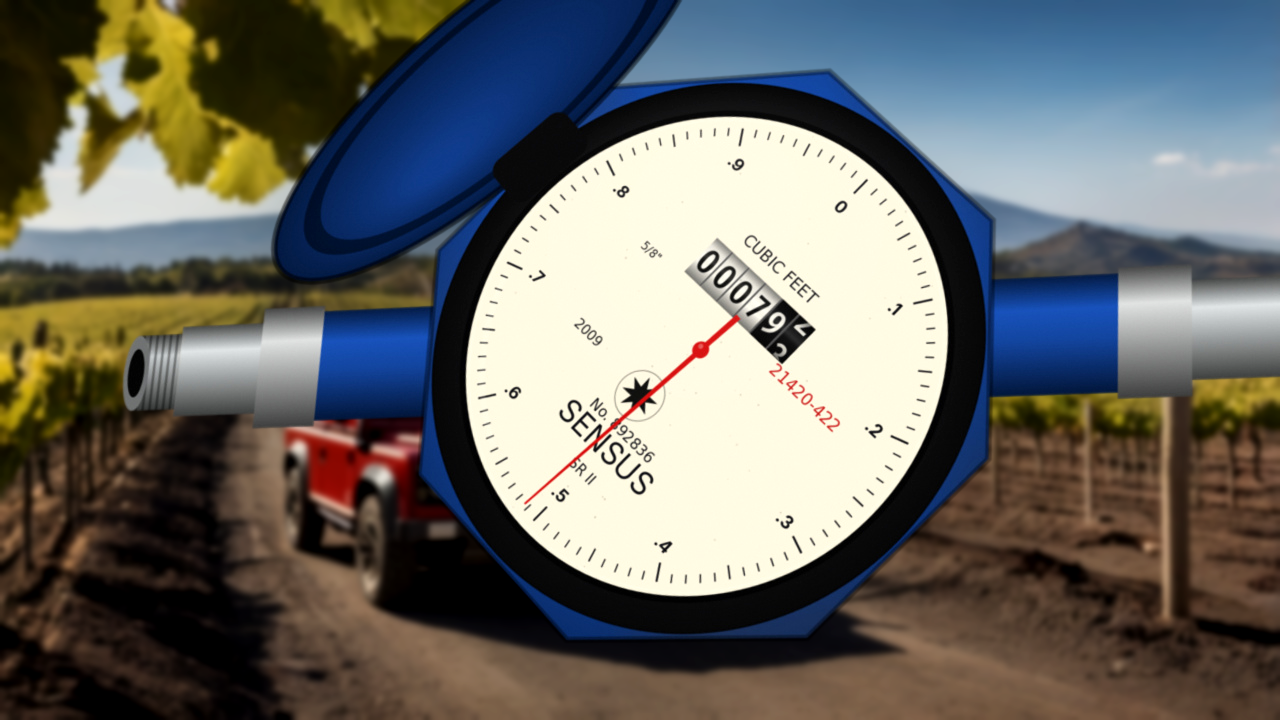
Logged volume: 792.51,ft³
